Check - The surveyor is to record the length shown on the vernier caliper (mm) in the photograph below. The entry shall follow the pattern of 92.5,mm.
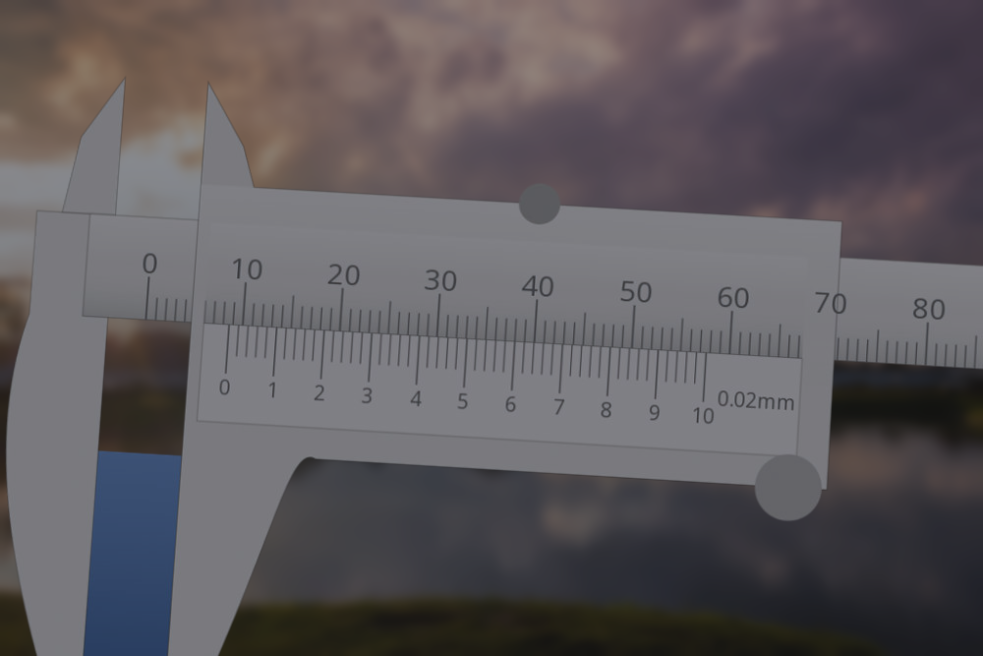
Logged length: 8.6,mm
